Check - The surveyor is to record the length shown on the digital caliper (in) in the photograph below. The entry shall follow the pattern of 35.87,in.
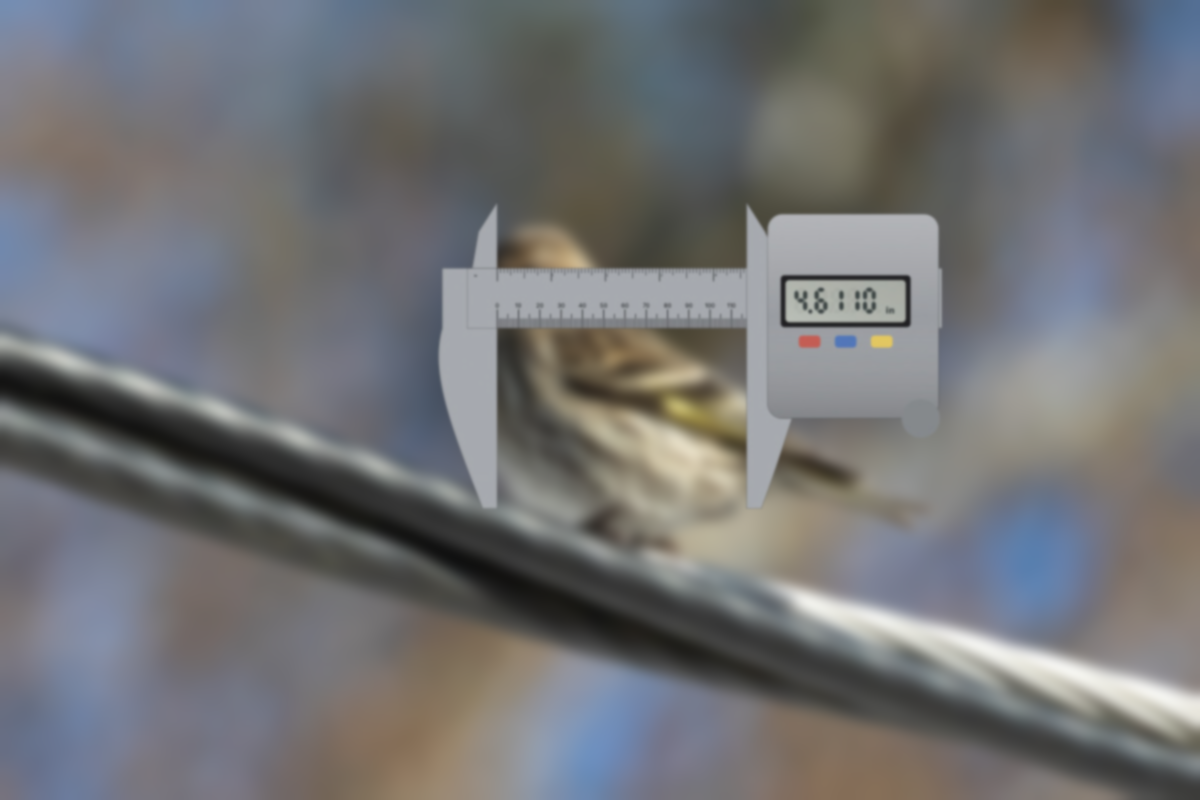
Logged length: 4.6110,in
